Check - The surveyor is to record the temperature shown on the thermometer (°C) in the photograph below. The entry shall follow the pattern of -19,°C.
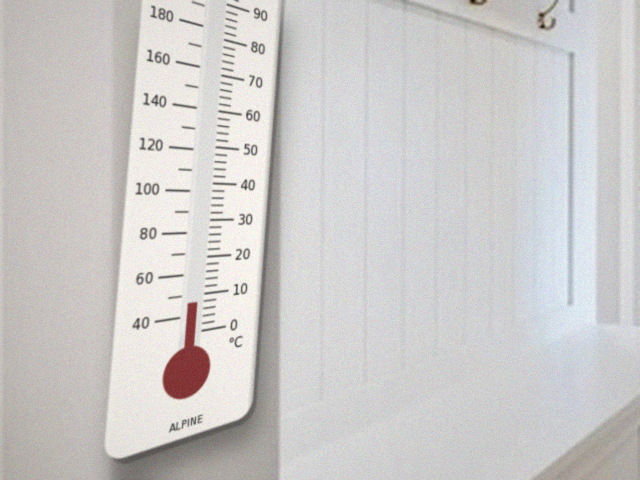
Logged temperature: 8,°C
